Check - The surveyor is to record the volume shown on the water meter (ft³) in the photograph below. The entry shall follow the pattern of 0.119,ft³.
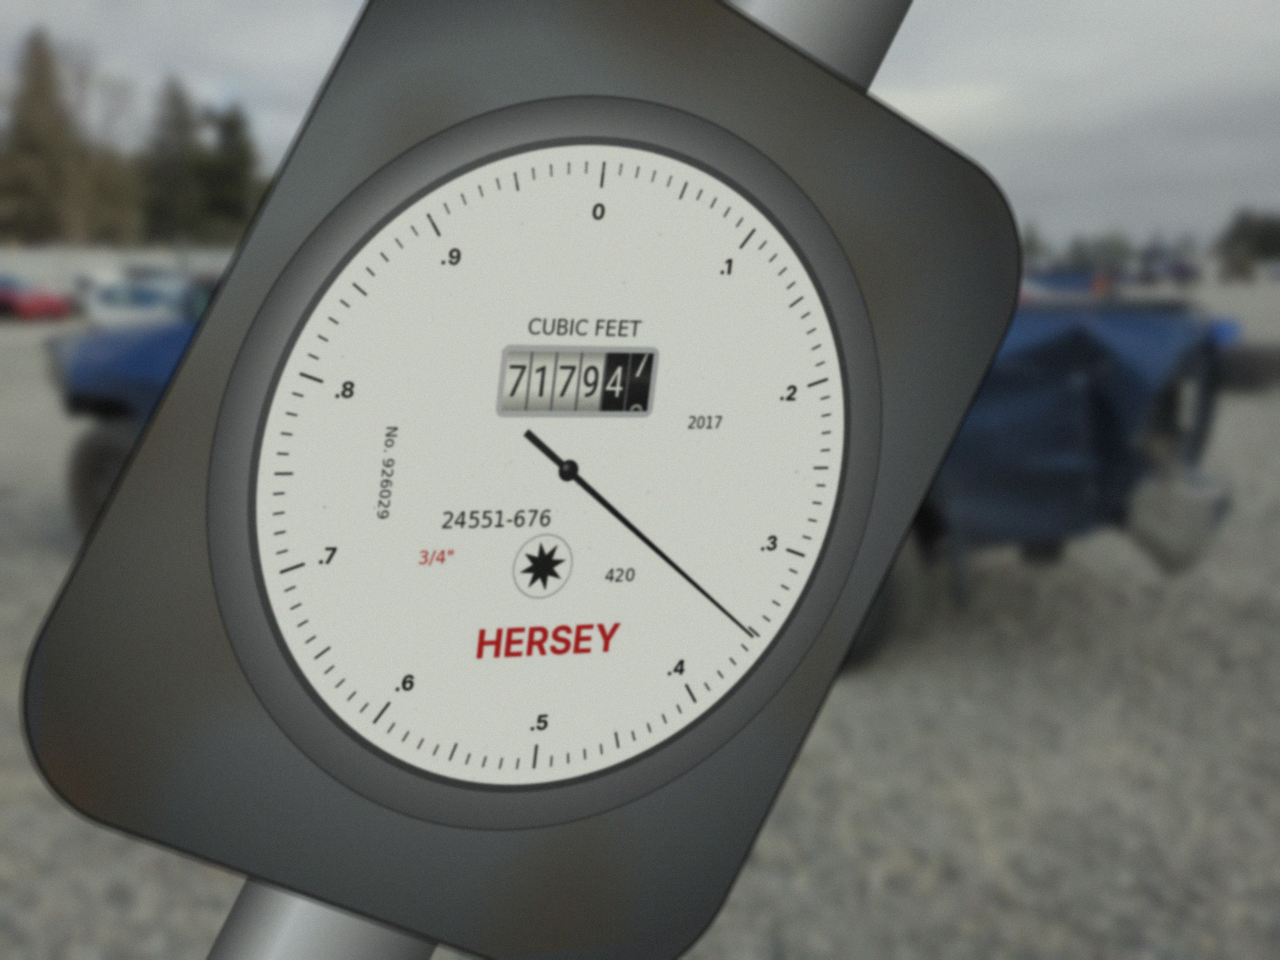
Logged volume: 717947.35,ft³
